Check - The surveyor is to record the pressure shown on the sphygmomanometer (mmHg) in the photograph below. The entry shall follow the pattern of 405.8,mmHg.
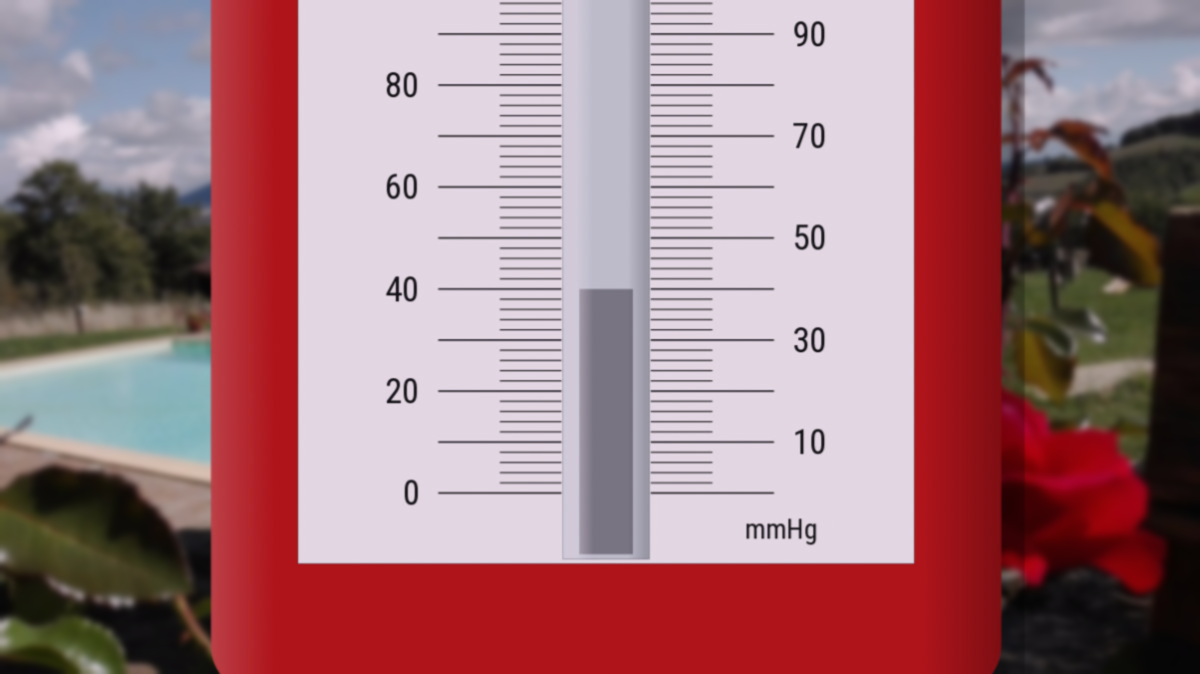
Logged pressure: 40,mmHg
